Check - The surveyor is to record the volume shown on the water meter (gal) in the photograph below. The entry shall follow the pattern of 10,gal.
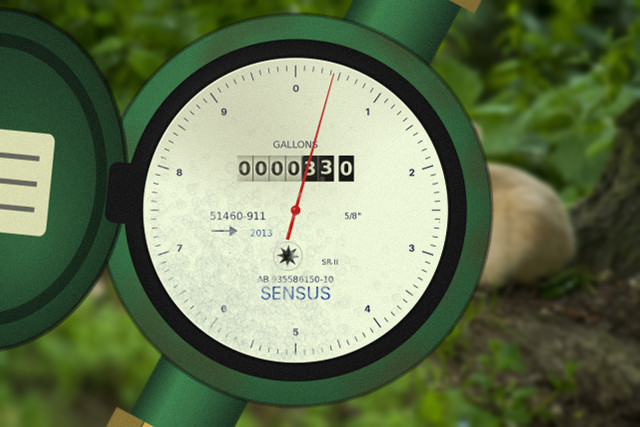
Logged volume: 330.4,gal
